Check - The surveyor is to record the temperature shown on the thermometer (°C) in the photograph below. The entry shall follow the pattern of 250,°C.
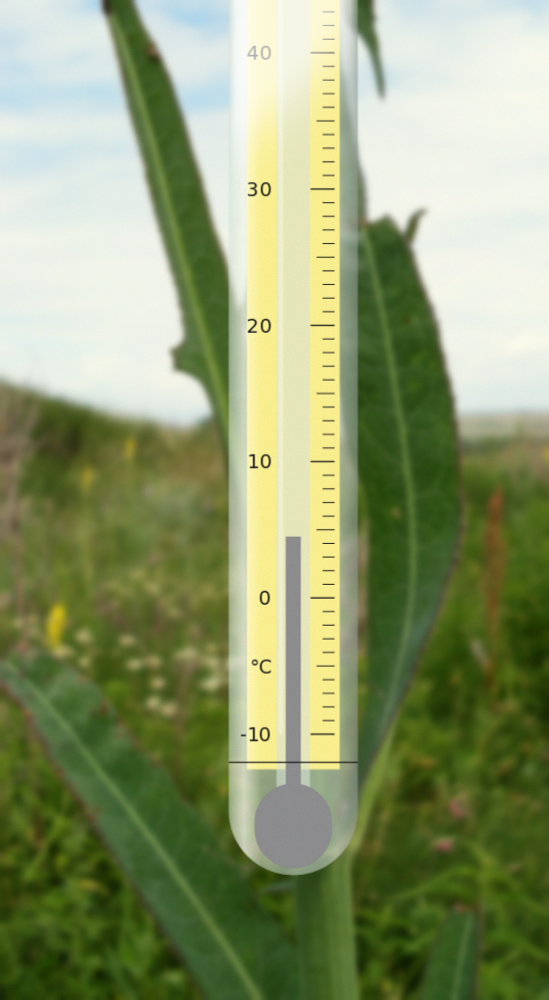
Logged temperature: 4.5,°C
